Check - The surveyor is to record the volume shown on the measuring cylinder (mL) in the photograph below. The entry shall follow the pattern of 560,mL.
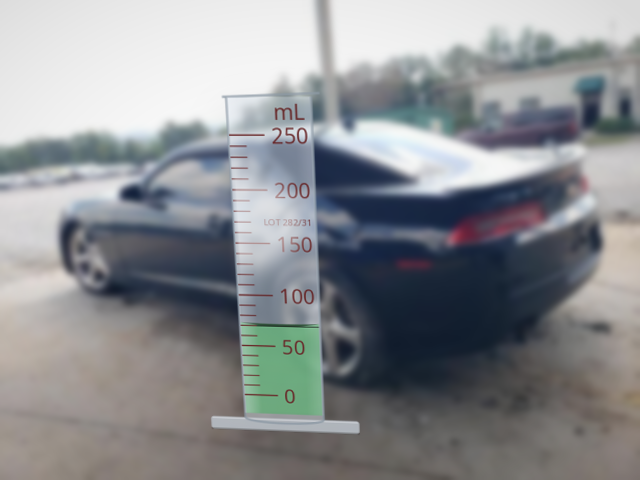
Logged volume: 70,mL
